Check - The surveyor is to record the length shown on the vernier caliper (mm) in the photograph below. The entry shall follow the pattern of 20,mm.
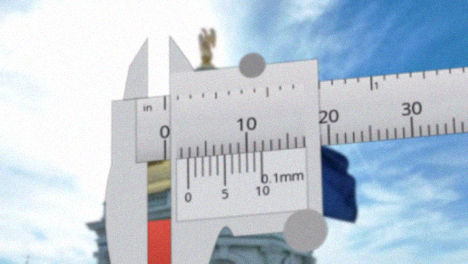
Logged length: 2.8,mm
